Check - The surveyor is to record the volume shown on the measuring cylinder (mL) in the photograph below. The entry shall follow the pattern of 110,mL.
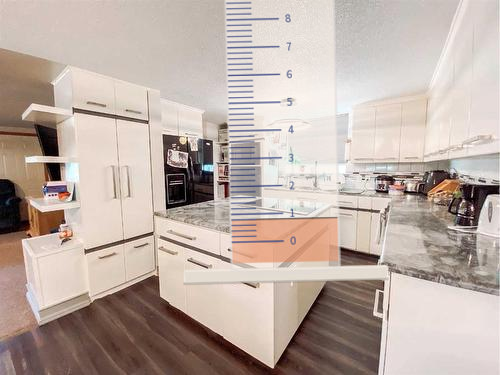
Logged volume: 0.8,mL
